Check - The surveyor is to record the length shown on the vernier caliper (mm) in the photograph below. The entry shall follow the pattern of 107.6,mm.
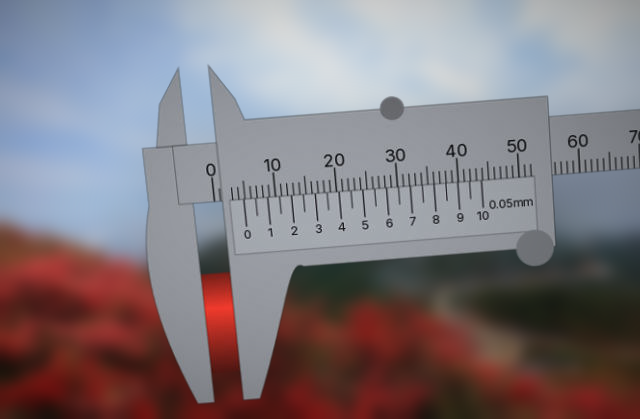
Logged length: 4.8,mm
